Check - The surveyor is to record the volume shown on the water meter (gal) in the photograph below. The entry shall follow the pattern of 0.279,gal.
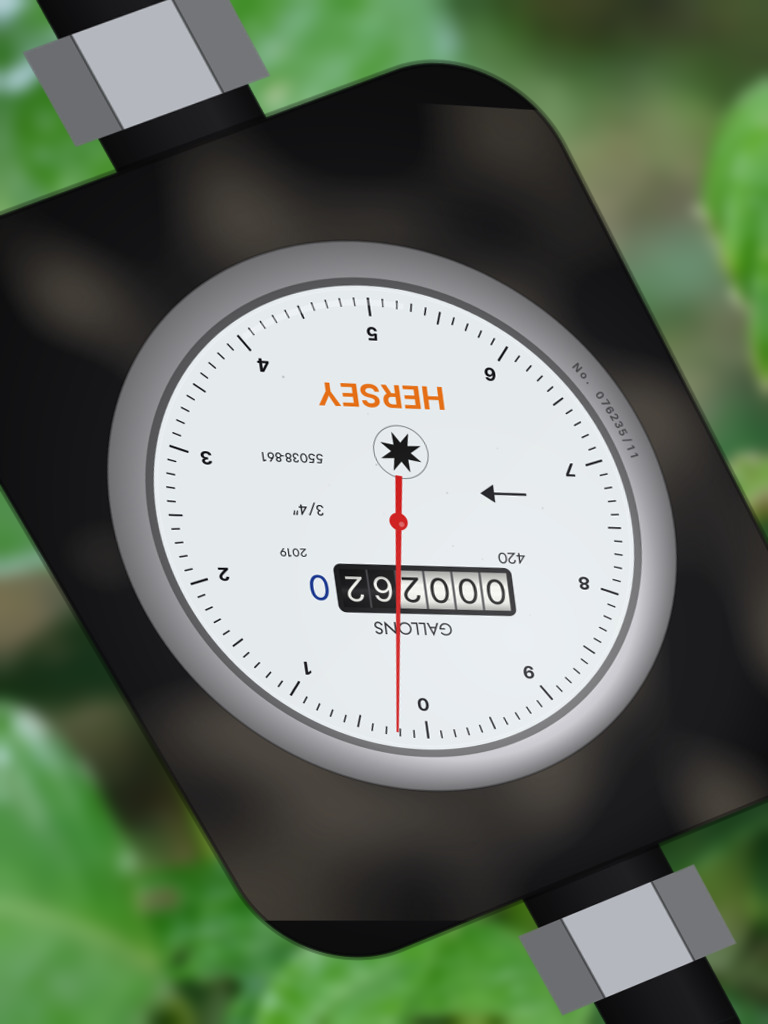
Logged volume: 2620.2,gal
